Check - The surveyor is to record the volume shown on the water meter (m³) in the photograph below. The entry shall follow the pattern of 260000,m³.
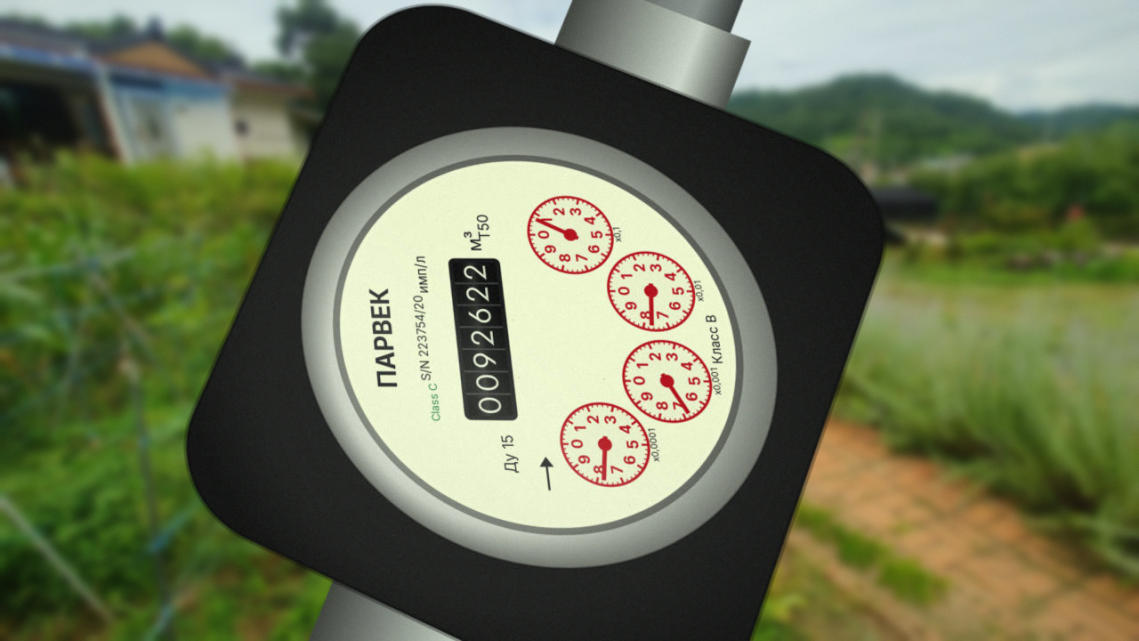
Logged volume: 92622.0767,m³
